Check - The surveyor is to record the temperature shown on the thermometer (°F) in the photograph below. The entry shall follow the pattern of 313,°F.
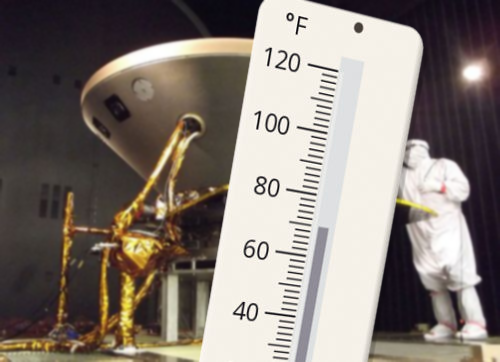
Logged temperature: 70,°F
